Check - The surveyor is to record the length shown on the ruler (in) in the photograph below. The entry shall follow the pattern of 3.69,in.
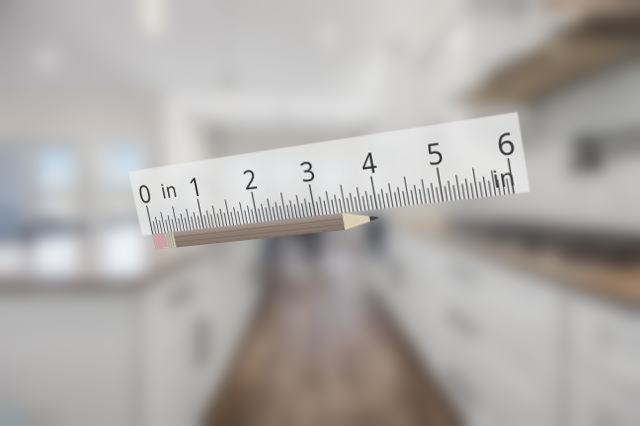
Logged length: 4,in
